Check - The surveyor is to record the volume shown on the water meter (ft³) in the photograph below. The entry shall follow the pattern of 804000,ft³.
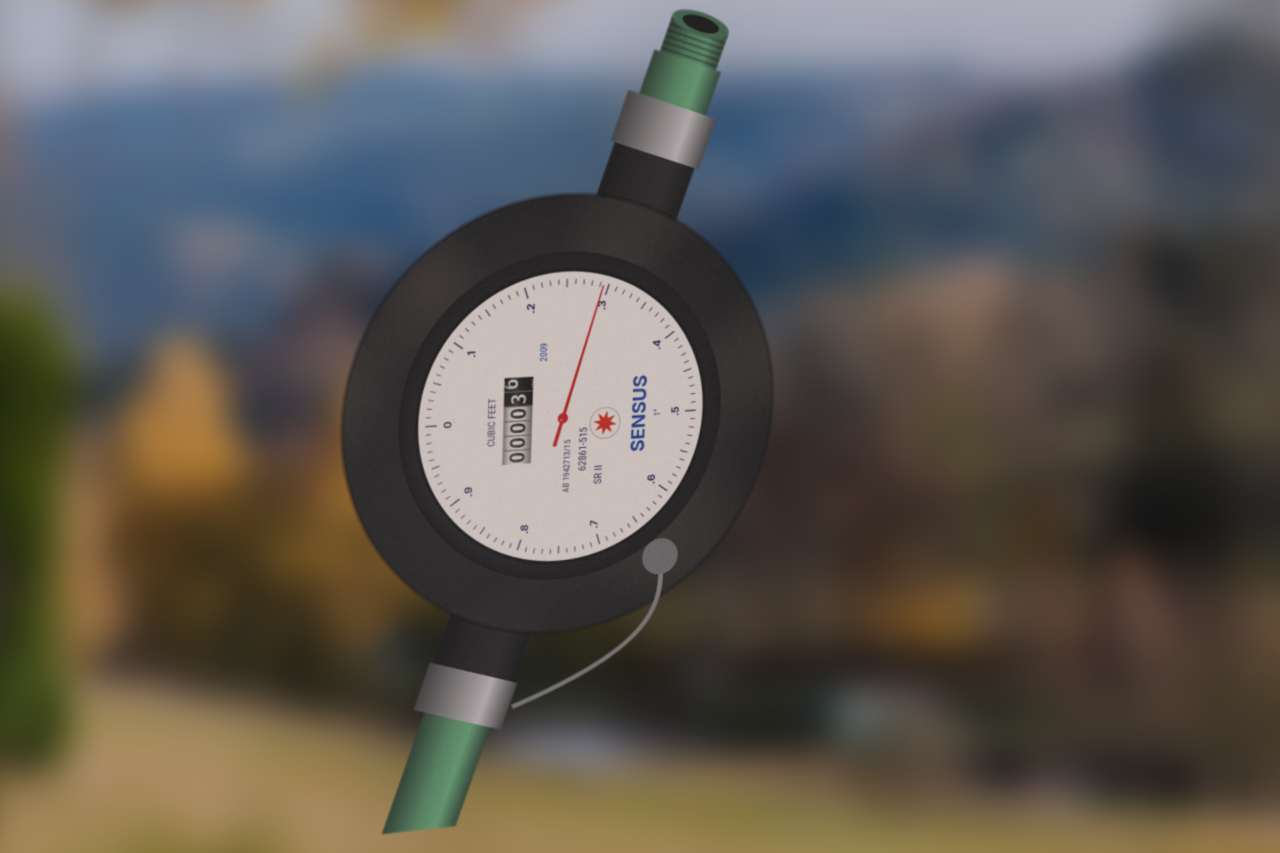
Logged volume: 36.29,ft³
